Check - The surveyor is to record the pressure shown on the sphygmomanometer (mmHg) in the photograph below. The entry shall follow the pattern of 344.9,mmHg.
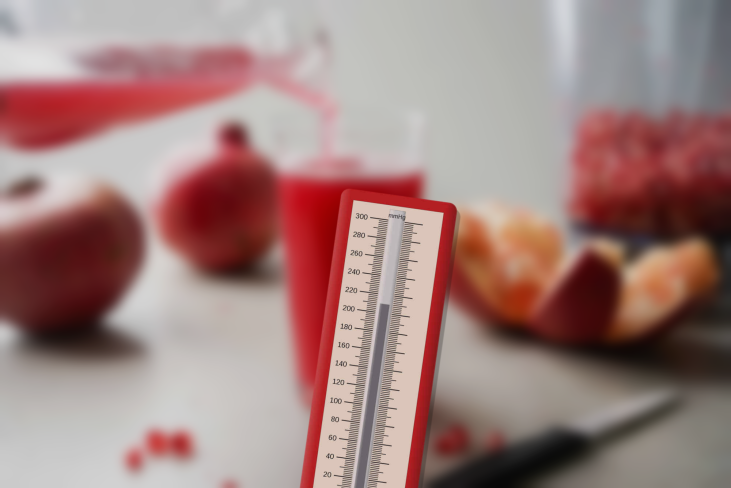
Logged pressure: 210,mmHg
